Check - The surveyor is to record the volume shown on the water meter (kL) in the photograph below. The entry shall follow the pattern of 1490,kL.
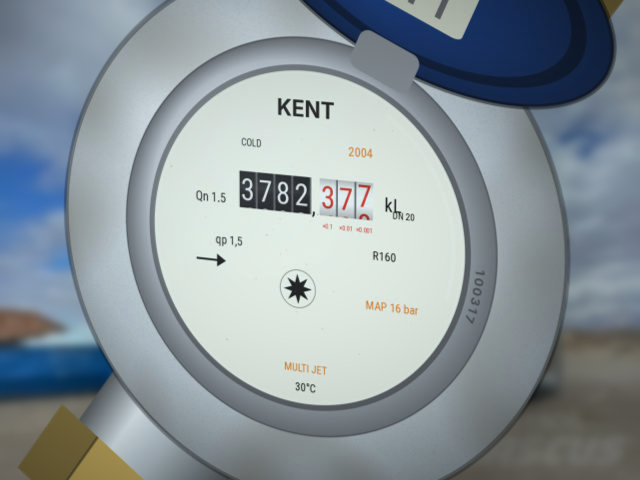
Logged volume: 3782.377,kL
